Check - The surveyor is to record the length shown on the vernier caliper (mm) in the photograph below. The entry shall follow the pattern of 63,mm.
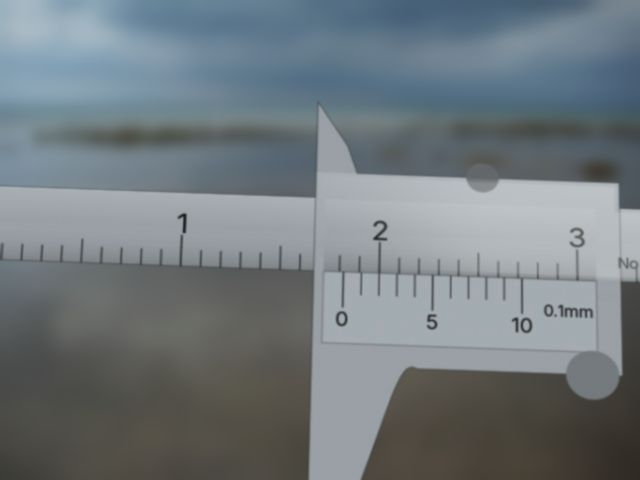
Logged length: 18.2,mm
